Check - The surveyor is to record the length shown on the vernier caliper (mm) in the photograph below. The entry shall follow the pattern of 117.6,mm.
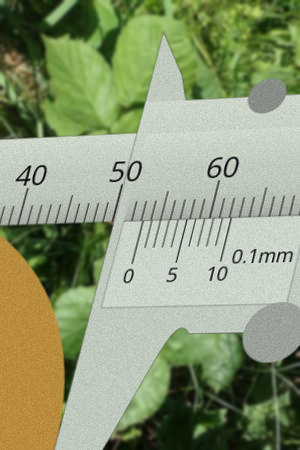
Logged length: 53.2,mm
